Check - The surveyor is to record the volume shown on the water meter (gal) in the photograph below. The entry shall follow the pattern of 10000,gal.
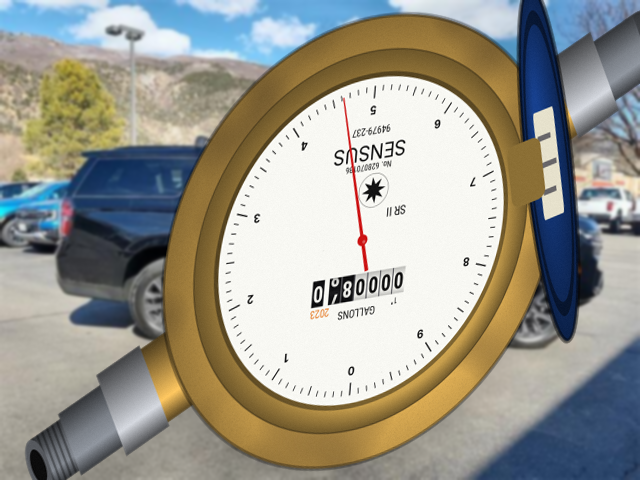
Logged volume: 874.6,gal
